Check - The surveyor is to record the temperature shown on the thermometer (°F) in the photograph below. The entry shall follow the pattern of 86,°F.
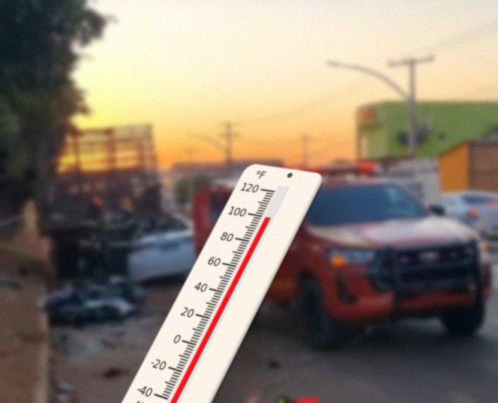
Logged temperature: 100,°F
